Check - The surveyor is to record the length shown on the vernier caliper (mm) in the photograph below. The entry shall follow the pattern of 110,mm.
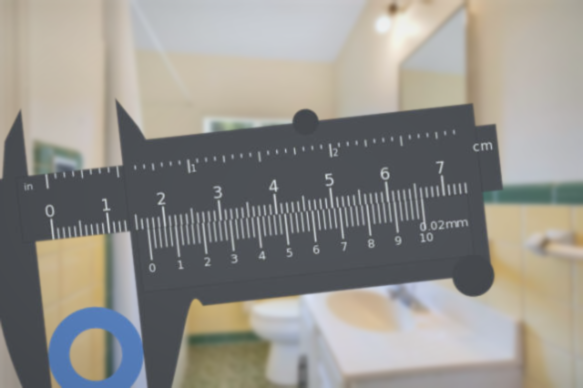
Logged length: 17.0,mm
